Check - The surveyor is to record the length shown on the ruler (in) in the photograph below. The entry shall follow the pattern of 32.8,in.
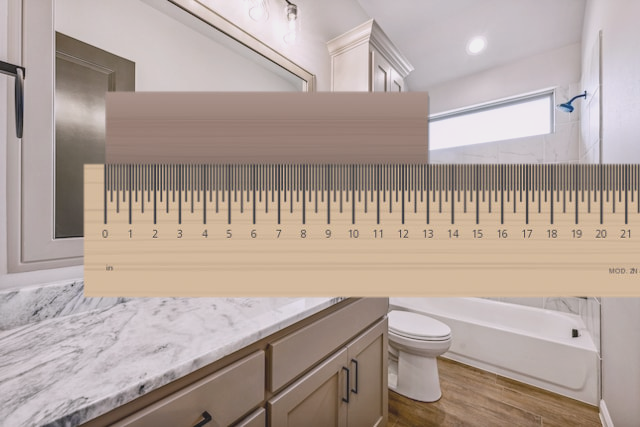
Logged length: 13,in
